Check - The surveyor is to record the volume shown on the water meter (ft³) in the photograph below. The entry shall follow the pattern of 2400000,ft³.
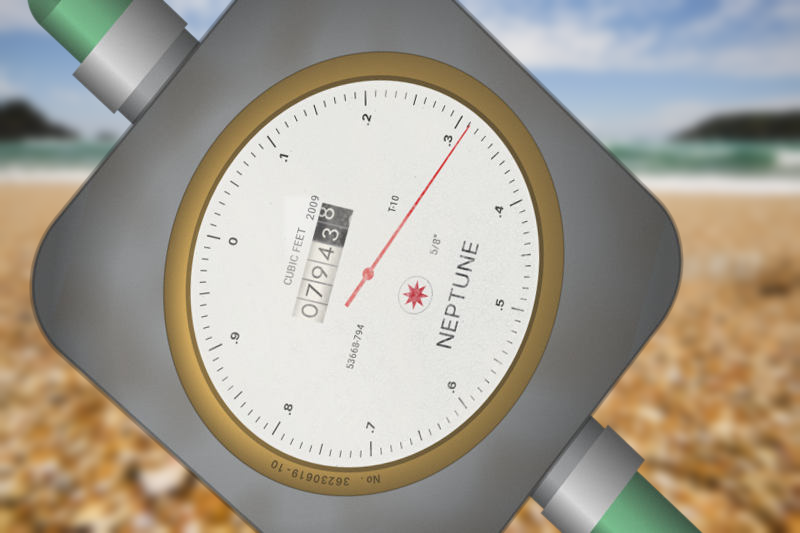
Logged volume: 79438.31,ft³
